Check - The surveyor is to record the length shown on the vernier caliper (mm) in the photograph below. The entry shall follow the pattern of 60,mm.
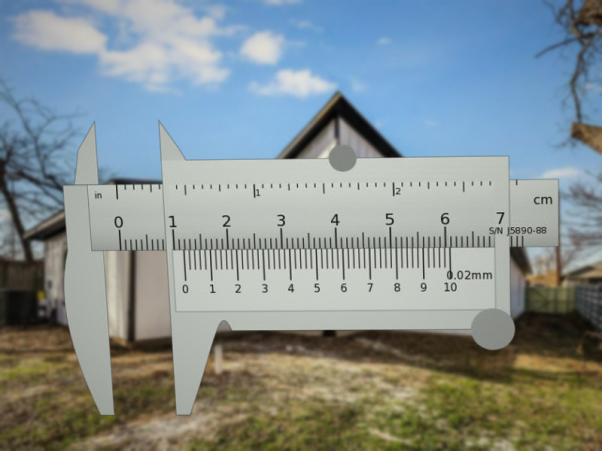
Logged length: 11.8,mm
